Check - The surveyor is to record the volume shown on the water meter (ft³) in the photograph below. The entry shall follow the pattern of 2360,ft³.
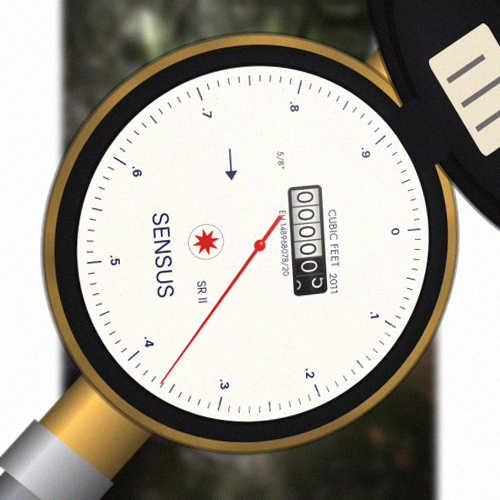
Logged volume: 5.36,ft³
